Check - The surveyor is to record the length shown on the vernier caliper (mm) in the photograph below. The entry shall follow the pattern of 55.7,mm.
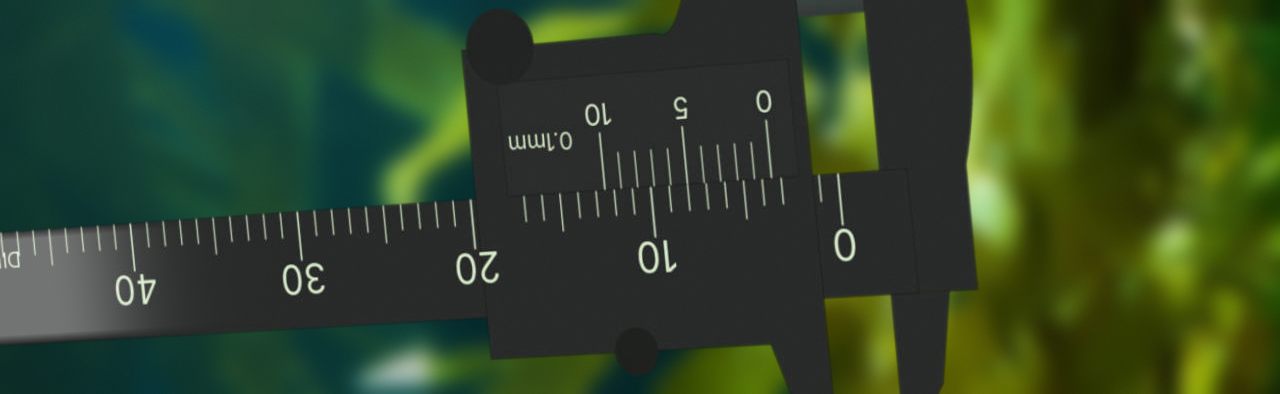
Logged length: 3.5,mm
